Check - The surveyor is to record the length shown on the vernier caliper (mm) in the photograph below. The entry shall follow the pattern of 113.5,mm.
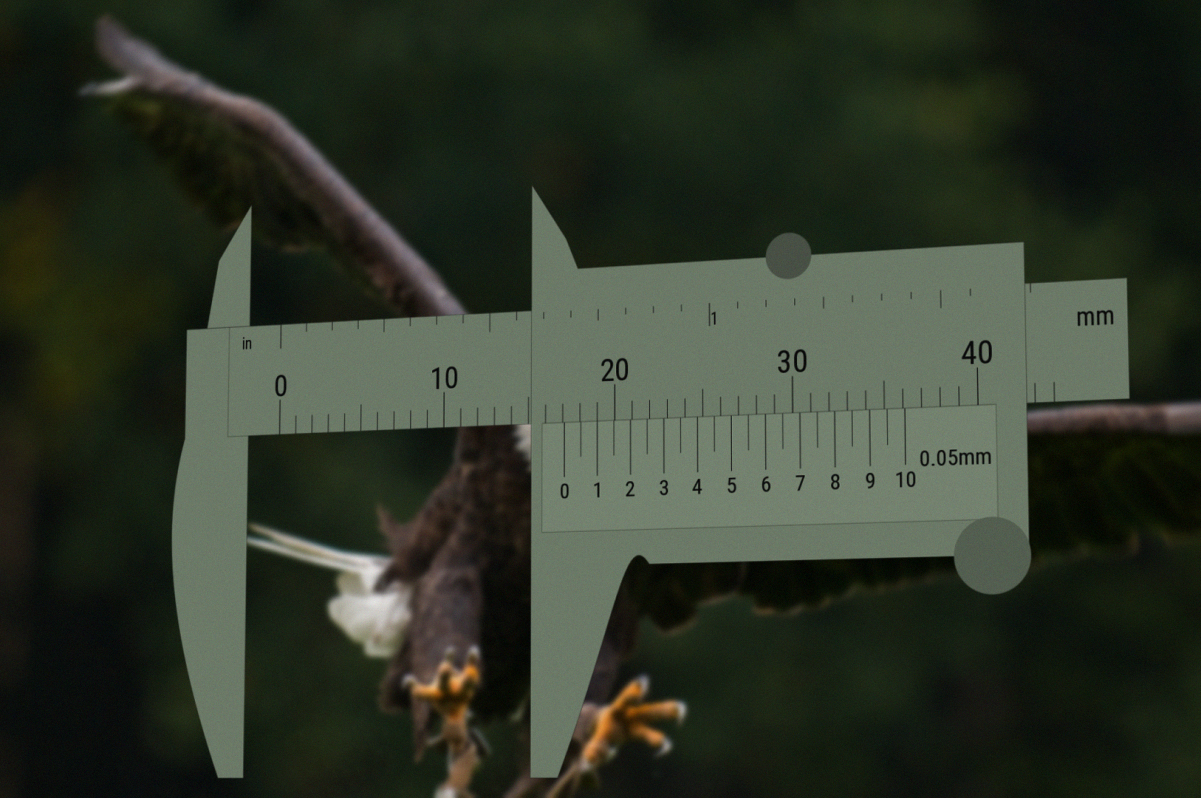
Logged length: 17.1,mm
